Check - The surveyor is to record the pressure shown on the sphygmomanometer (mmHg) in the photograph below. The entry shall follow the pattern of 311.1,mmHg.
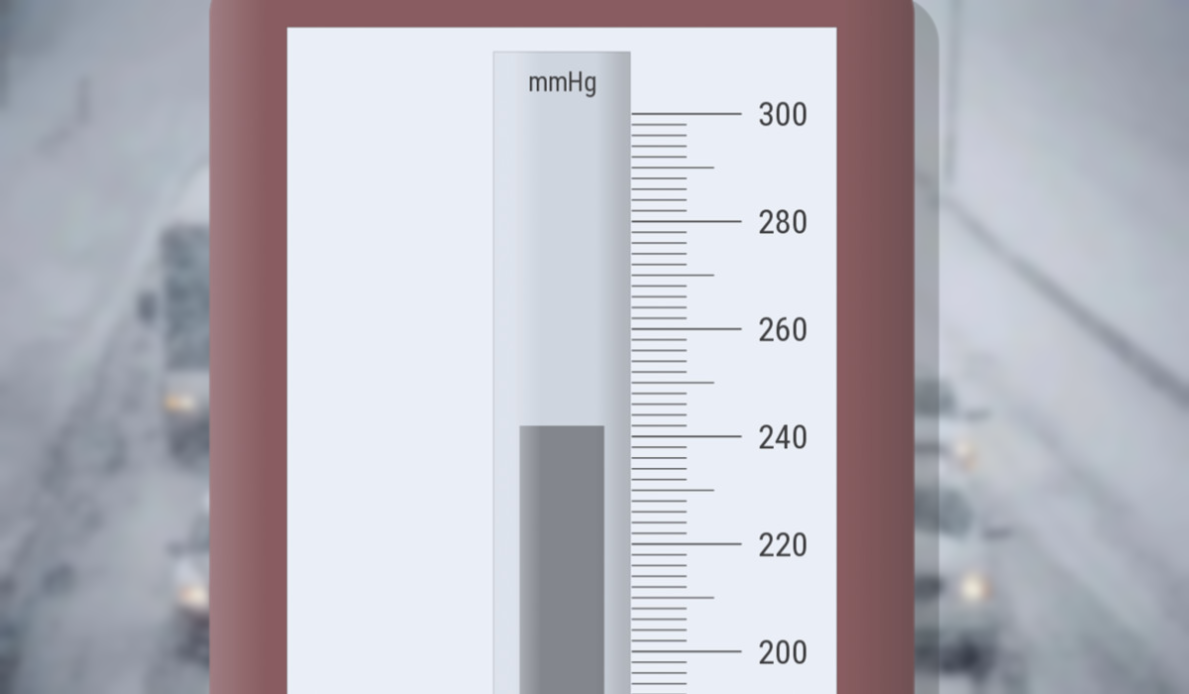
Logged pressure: 242,mmHg
